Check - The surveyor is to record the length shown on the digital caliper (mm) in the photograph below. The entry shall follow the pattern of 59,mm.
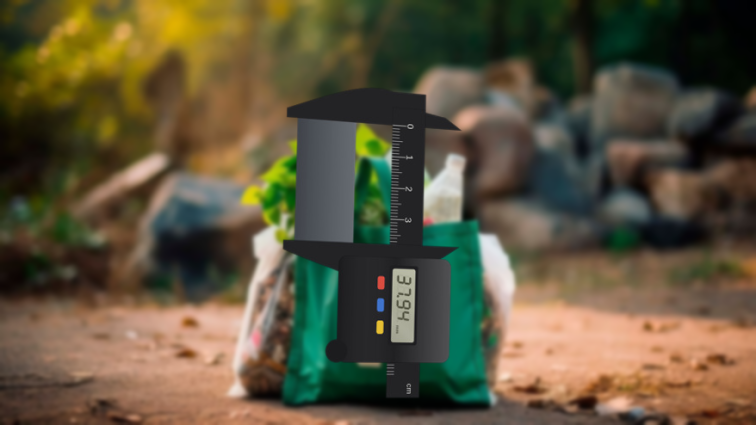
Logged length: 37.94,mm
